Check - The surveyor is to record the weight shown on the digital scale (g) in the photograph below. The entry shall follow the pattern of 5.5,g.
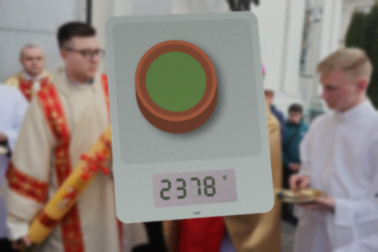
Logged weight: 2378,g
